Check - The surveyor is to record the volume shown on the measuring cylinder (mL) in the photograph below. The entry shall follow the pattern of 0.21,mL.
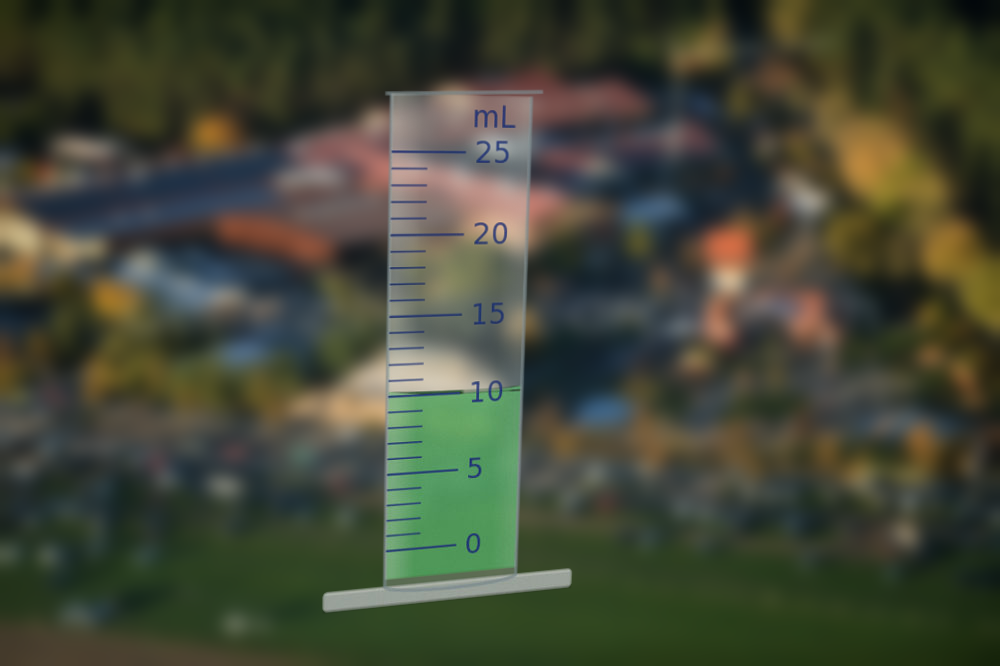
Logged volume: 10,mL
